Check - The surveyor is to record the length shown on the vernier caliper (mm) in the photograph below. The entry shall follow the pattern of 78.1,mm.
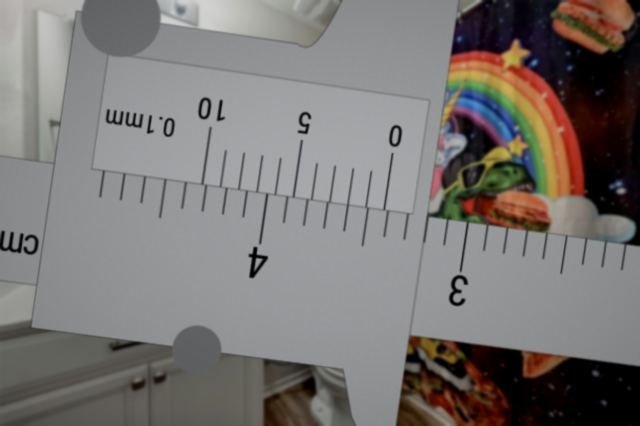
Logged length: 34.2,mm
